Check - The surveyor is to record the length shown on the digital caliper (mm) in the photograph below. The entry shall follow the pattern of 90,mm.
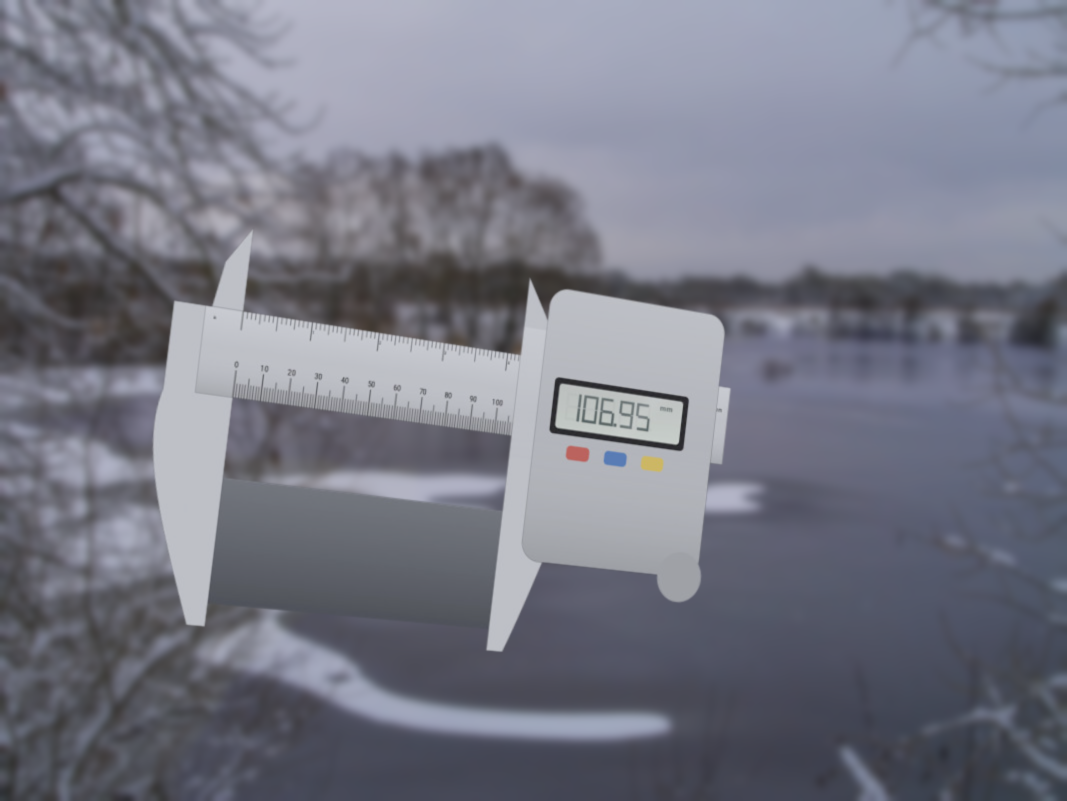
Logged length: 106.95,mm
